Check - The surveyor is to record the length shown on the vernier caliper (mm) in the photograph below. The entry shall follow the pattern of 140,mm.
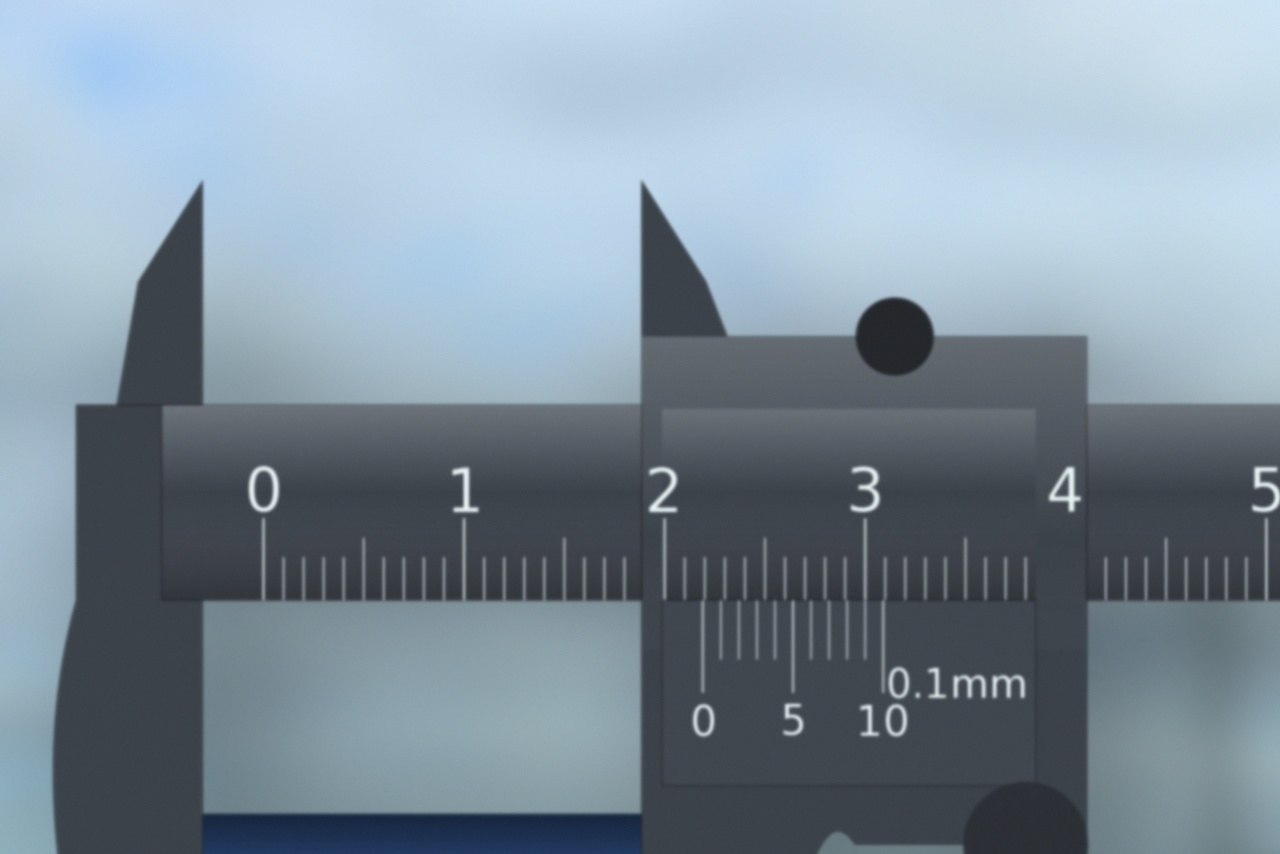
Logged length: 21.9,mm
